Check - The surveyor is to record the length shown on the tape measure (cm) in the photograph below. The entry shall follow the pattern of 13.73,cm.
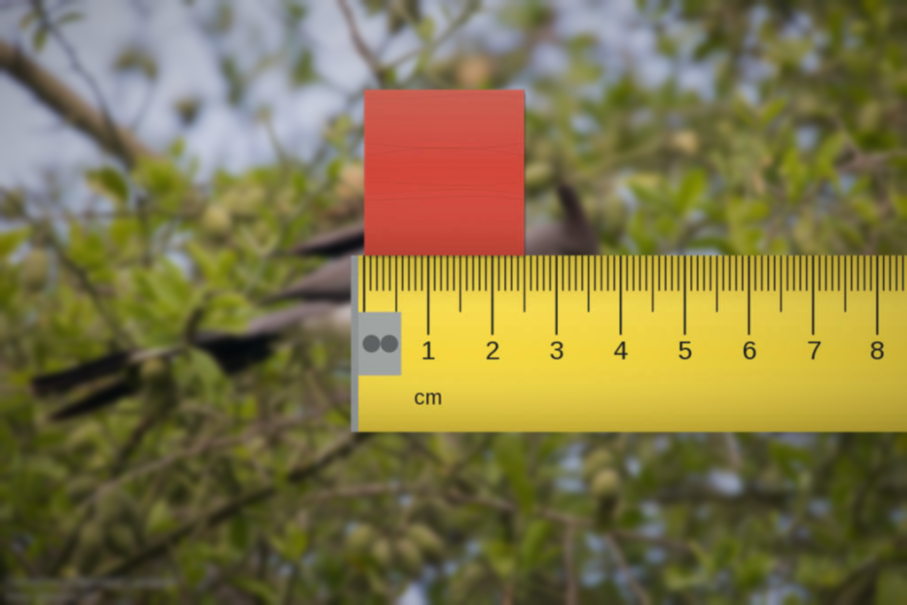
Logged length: 2.5,cm
